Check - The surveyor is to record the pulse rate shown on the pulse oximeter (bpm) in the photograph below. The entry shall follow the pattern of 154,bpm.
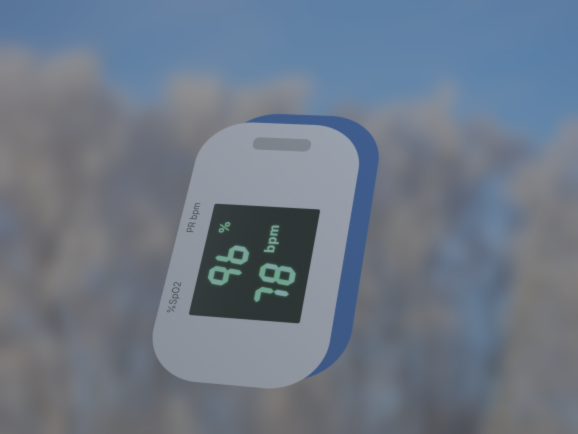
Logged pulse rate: 78,bpm
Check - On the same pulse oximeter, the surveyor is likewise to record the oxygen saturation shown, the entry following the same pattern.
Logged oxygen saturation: 96,%
